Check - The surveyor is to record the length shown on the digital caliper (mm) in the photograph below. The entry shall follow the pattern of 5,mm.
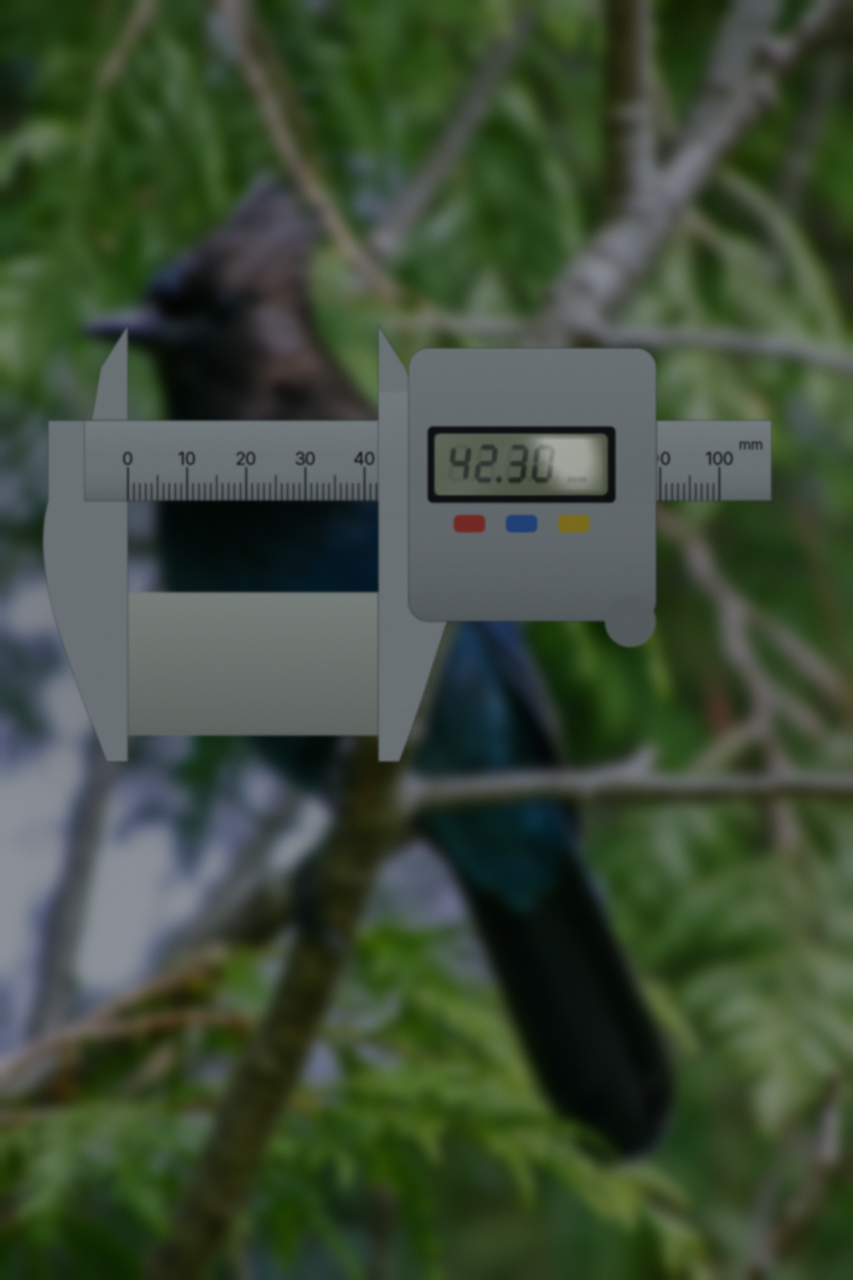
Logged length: 42.30,mm
